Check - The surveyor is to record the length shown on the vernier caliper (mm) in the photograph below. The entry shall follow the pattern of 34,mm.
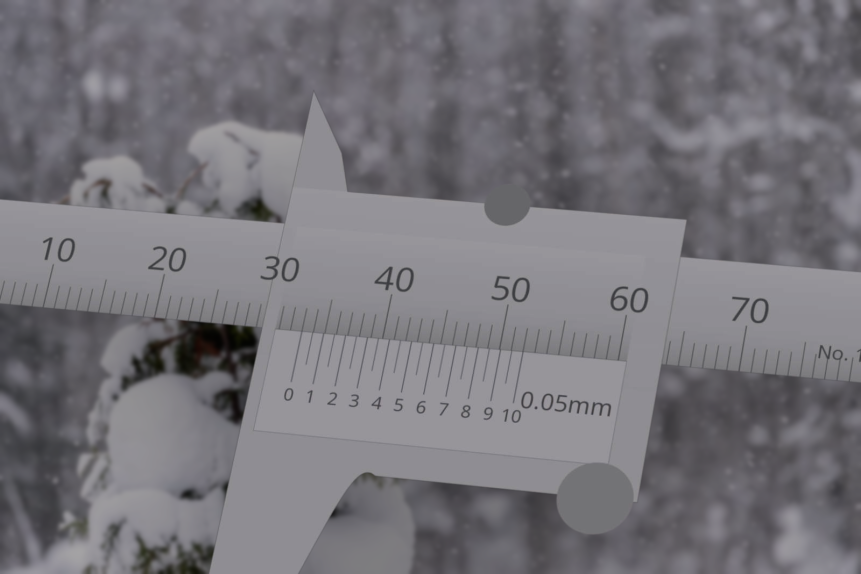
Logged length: 33.0,mm
